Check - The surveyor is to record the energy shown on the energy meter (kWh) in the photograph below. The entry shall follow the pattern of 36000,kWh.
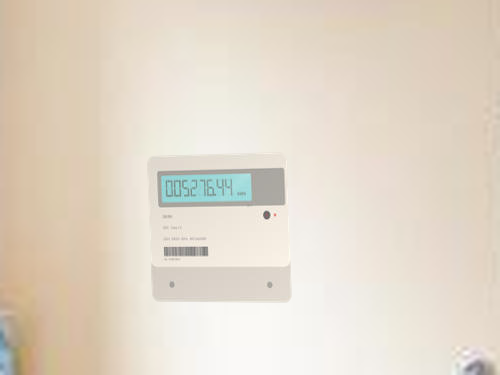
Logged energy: 5276.44,kWh
